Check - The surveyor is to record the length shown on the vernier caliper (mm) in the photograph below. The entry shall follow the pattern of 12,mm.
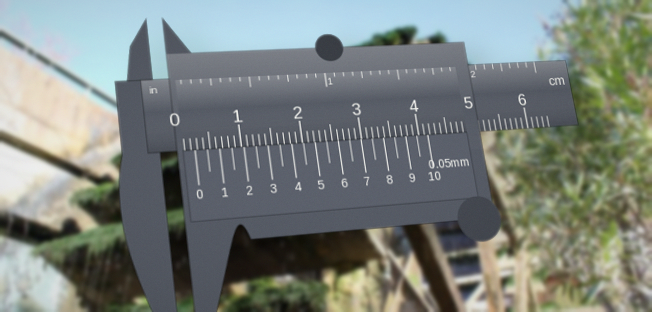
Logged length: 2.6,mm
